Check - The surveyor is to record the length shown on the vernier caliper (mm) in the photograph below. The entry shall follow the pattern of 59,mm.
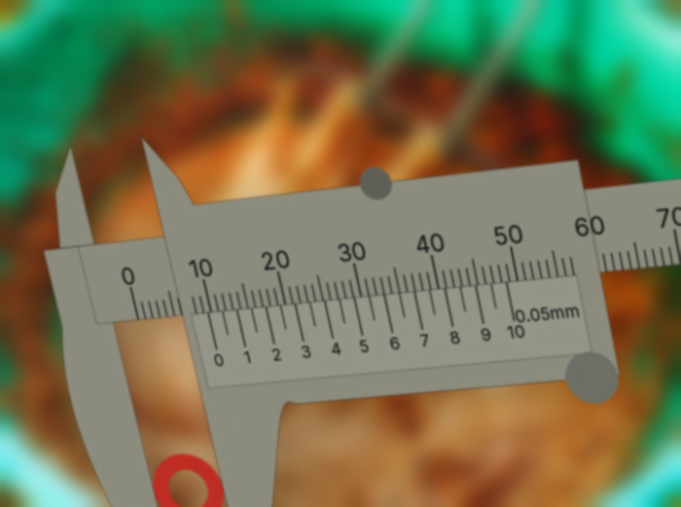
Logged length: 9.6,mm
